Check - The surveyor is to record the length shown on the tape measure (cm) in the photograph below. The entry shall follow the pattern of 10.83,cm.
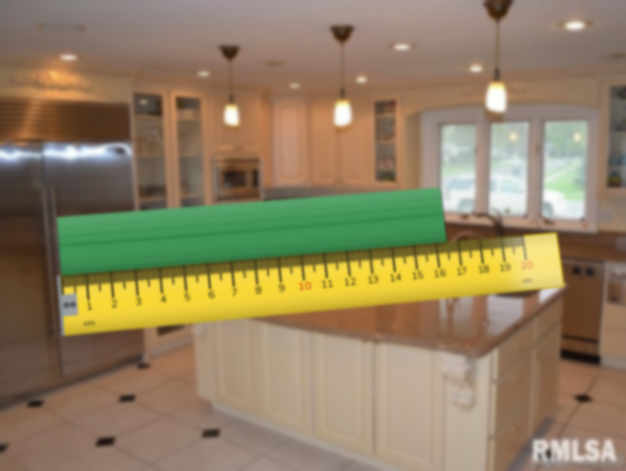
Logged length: 16.5,cm
